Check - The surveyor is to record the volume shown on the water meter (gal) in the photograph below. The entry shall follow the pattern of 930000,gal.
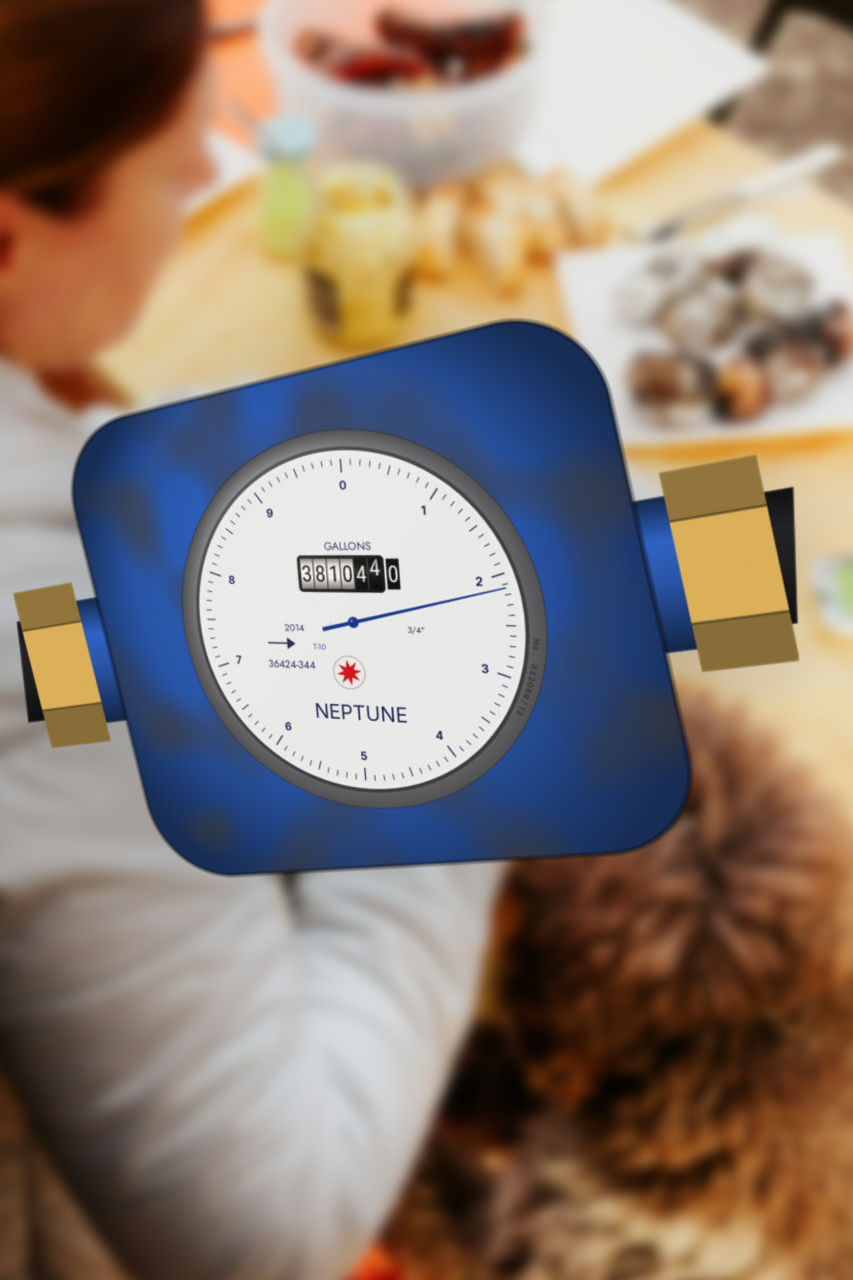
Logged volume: 3810442.1,gal
